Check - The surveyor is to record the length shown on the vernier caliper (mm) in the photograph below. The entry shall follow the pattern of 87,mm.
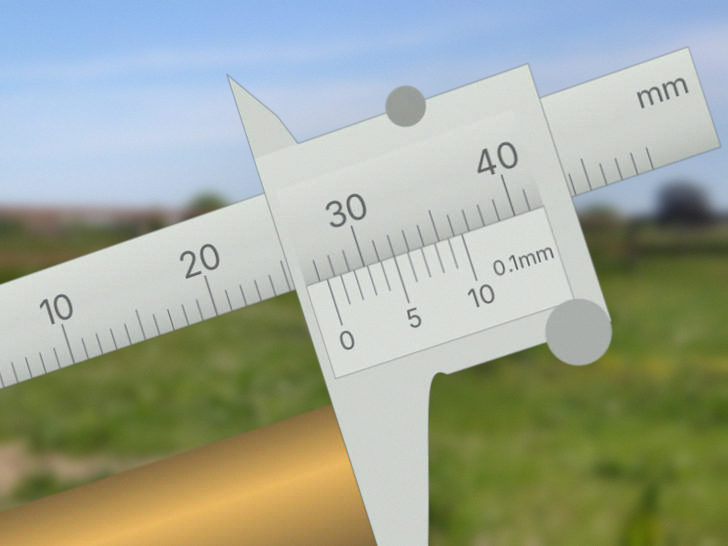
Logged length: 27.5,mm
